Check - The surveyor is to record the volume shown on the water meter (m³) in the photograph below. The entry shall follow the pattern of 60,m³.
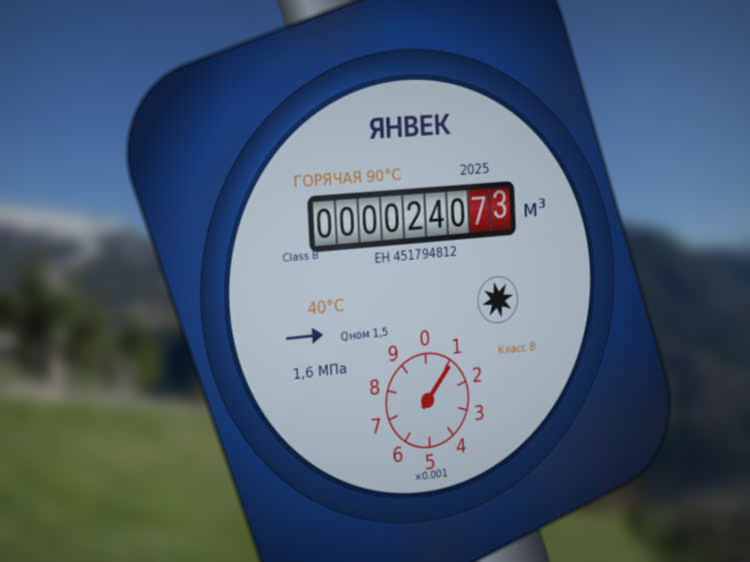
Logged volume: 240.731,m³
